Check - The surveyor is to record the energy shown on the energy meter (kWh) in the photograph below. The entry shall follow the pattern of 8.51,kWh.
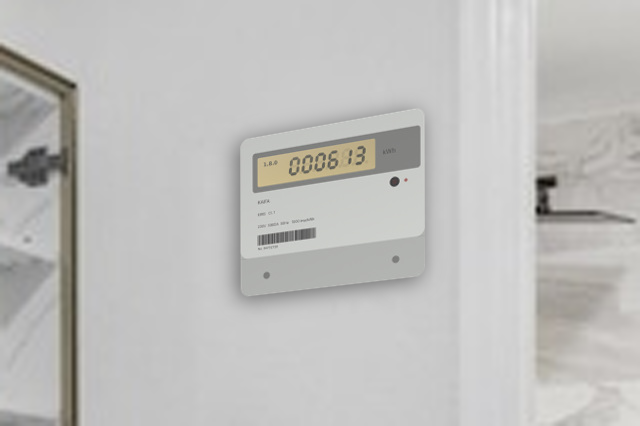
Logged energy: 613,kWh
